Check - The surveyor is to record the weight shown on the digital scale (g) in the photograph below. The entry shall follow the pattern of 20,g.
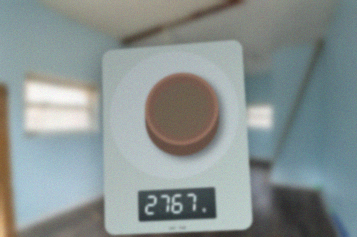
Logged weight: 2767,g
